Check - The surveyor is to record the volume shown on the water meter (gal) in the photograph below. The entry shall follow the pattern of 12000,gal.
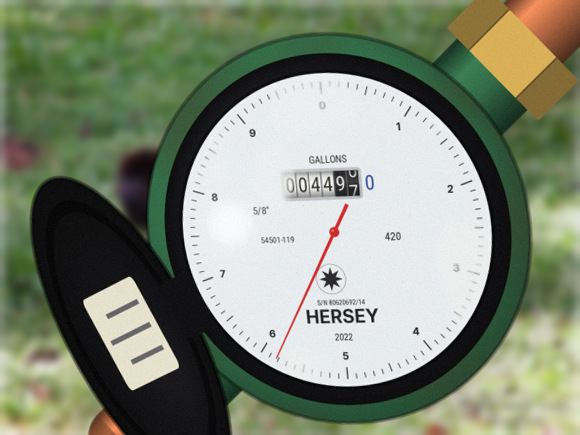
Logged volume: 44965.8,gal
